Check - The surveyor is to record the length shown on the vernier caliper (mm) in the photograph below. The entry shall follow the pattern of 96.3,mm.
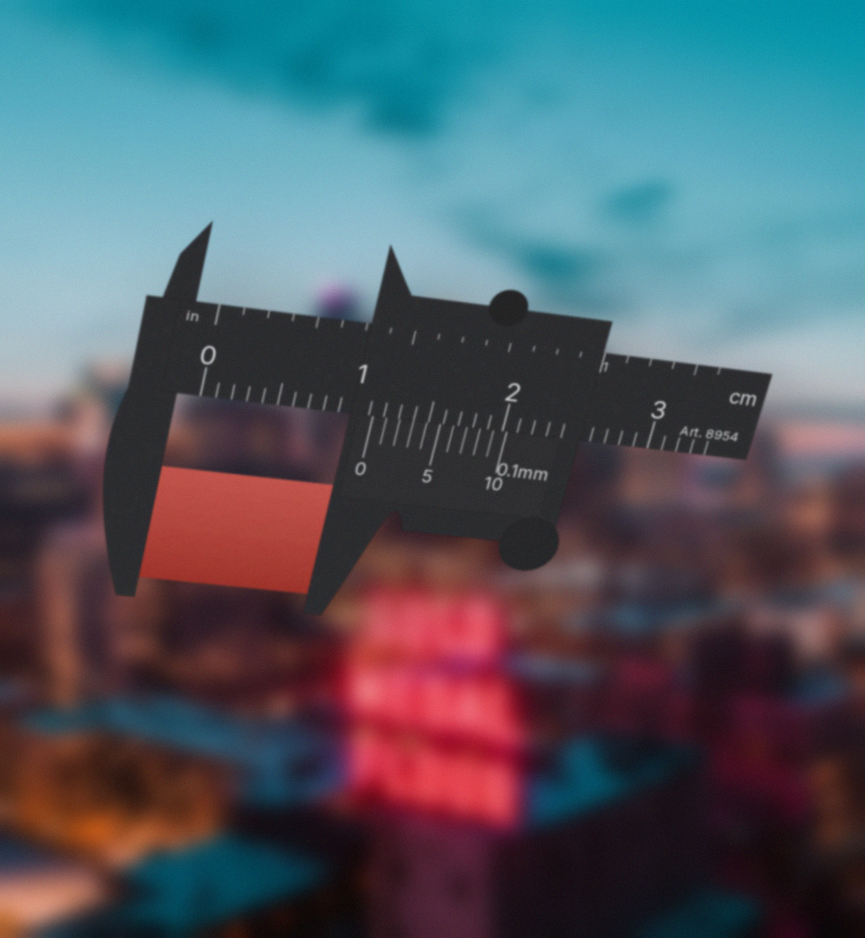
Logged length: 11.3,mm
